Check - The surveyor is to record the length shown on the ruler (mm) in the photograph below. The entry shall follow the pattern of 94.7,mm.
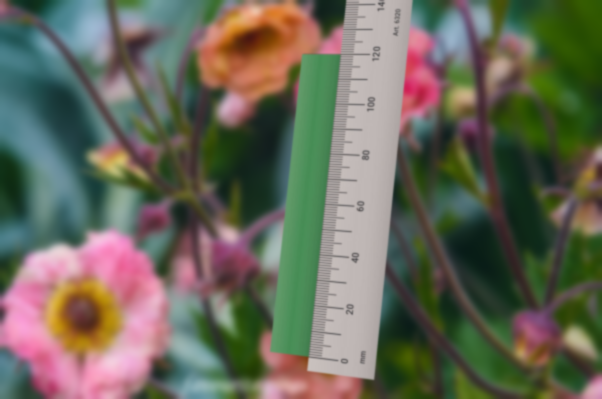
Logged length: 120,mm
